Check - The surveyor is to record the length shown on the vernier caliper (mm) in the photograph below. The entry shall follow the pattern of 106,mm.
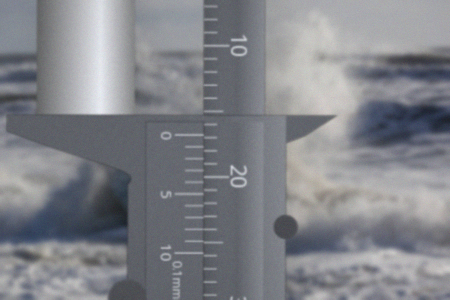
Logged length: 16.8,mm
